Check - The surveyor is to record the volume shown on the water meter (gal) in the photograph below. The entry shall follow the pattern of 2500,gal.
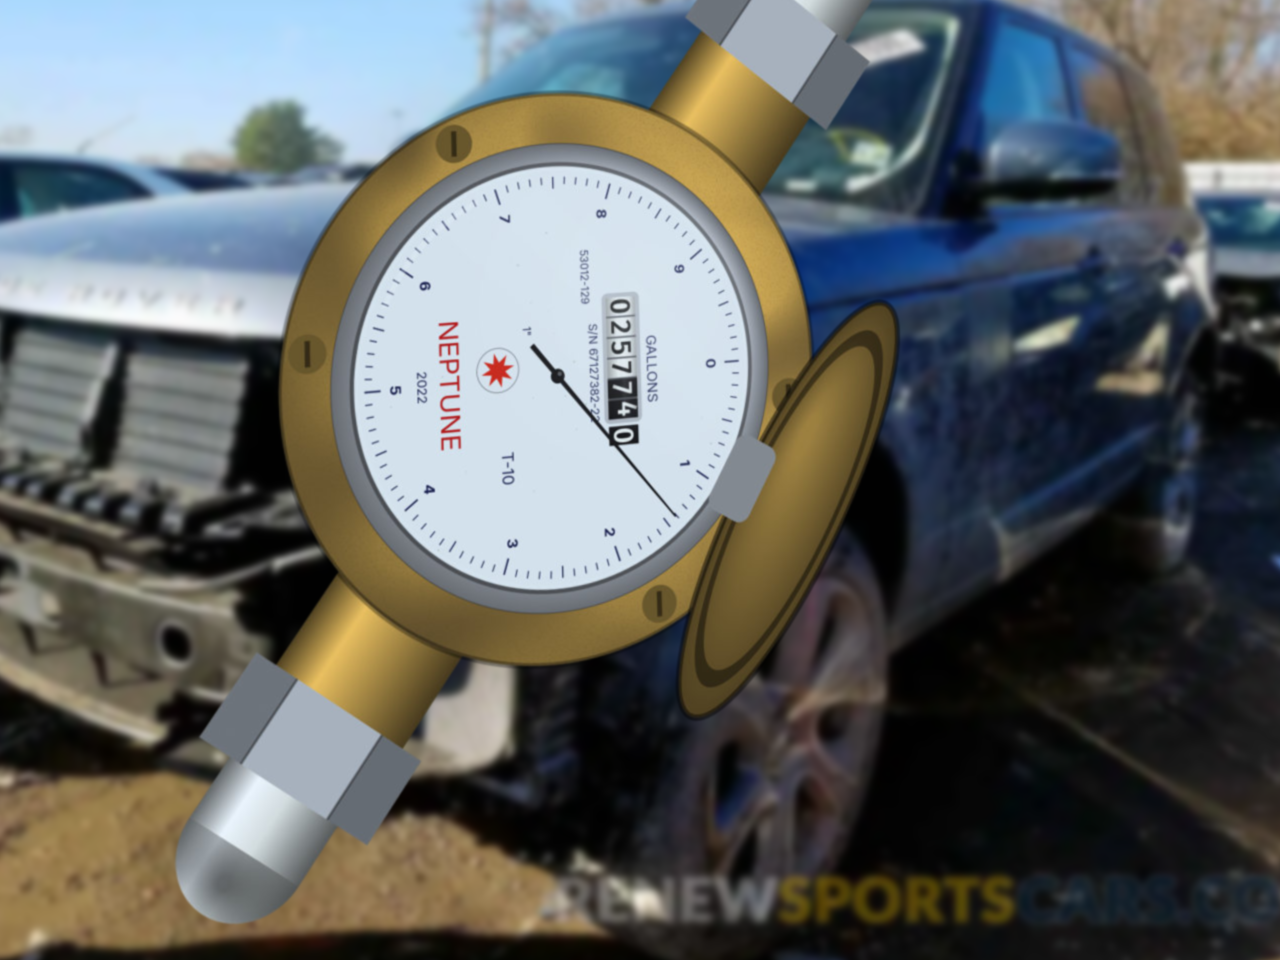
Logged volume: 257741.4,gal
